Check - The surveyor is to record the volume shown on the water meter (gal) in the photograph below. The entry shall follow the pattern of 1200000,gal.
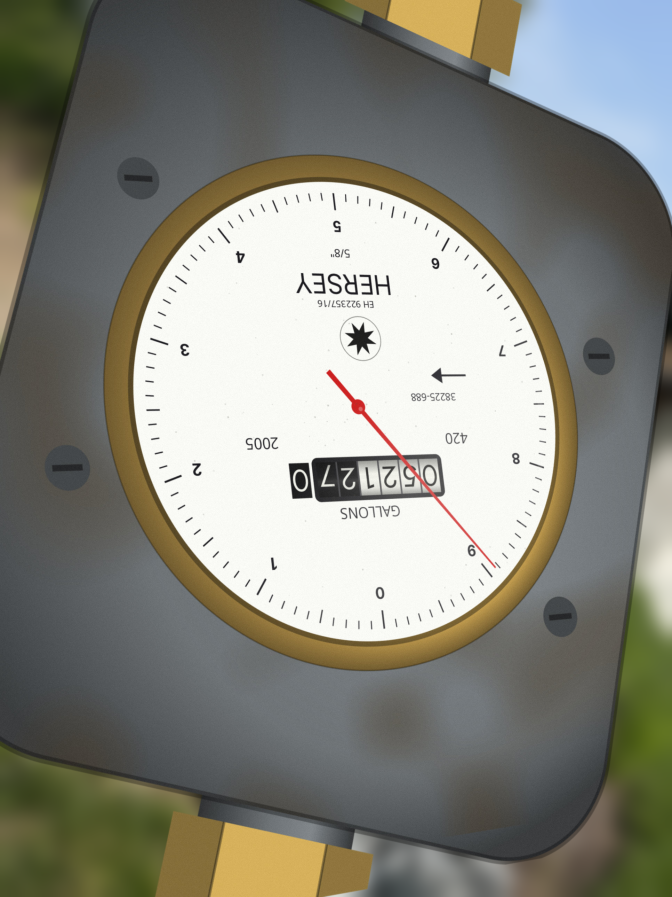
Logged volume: 521268.9,gal
